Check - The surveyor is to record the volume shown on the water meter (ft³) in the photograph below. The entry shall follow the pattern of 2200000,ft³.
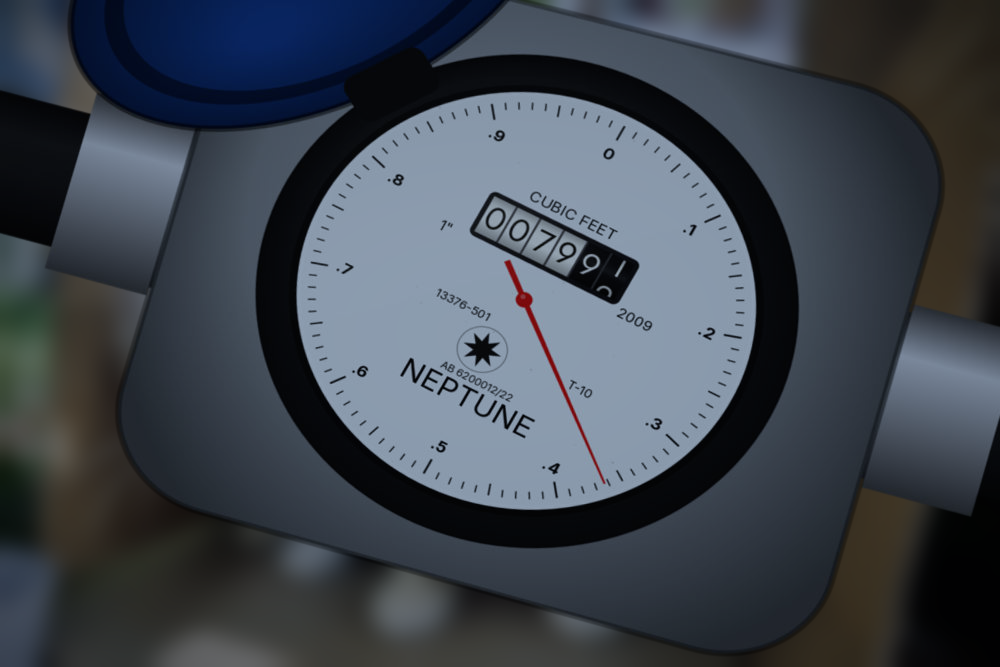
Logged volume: 7991.36,ft³
